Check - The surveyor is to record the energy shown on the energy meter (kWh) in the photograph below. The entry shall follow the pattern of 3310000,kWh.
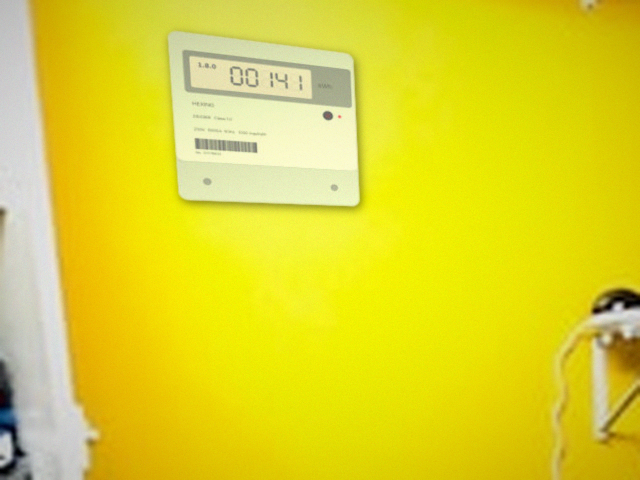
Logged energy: 141,kWh
